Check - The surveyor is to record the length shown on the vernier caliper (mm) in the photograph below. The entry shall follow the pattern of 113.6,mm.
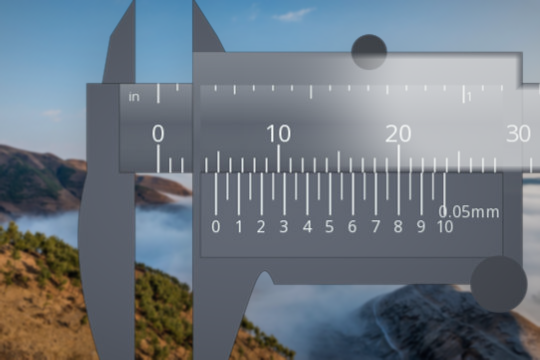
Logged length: 4.8,mm
